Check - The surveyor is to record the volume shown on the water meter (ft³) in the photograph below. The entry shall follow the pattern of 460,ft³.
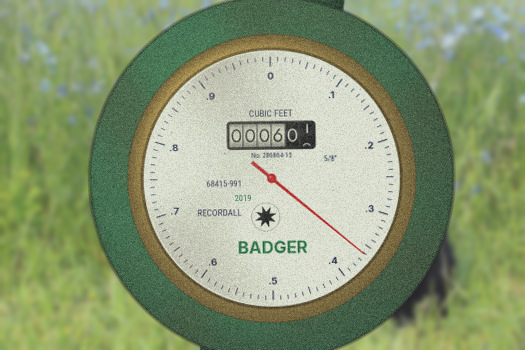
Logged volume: 601.36,ft³
